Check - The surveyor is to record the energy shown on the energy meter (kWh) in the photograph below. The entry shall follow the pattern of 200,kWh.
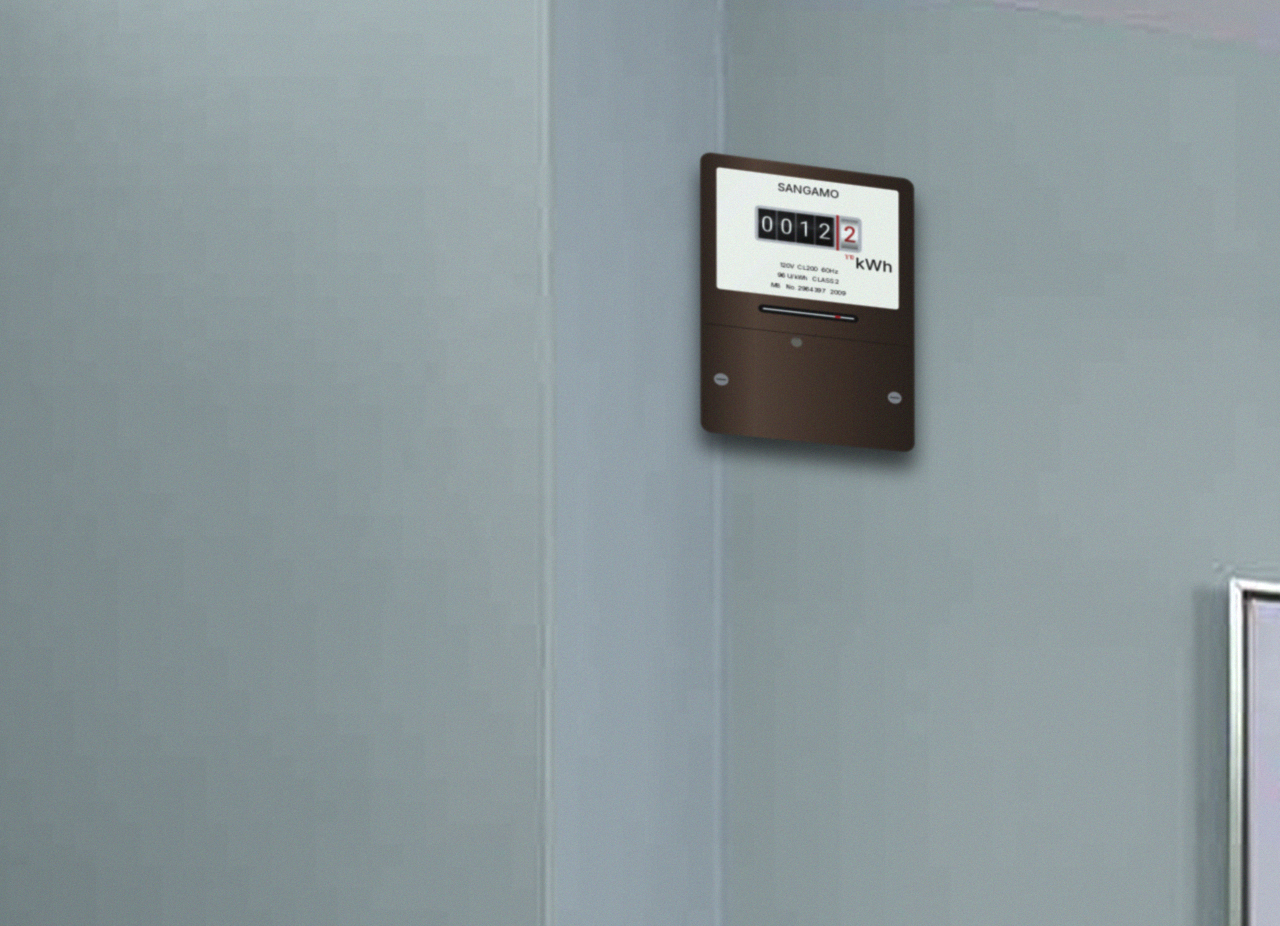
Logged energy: 12.2,kWh
